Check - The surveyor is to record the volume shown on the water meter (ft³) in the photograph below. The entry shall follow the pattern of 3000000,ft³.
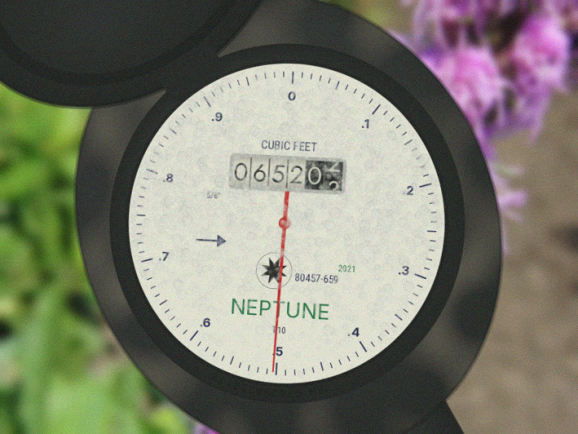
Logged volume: 65202.50,ft³
